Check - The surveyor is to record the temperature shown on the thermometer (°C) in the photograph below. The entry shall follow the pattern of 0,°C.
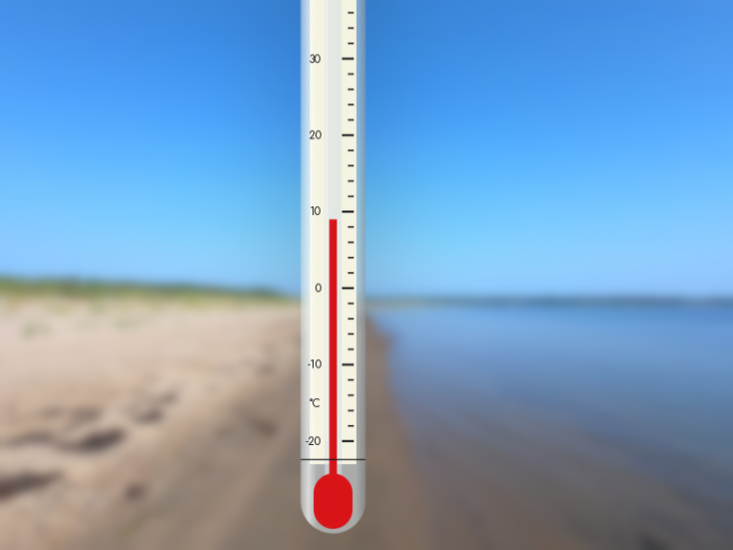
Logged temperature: 9,°C
